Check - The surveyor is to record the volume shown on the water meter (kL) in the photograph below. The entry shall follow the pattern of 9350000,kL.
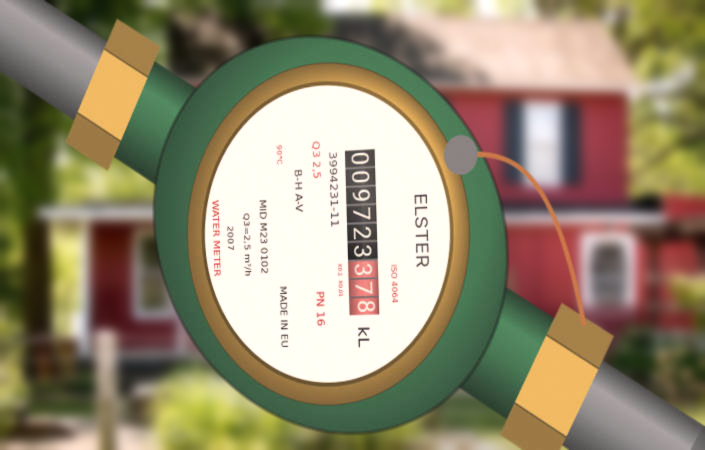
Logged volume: 9723.378,kL
